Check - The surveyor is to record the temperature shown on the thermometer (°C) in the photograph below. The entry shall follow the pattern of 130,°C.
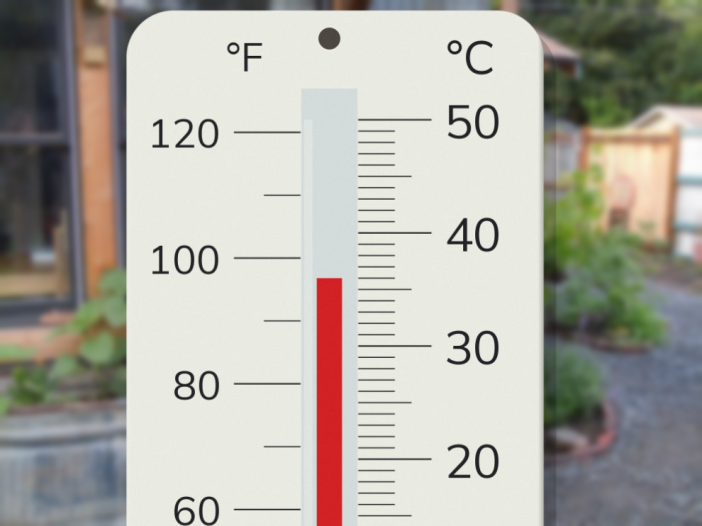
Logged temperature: 36,°C
